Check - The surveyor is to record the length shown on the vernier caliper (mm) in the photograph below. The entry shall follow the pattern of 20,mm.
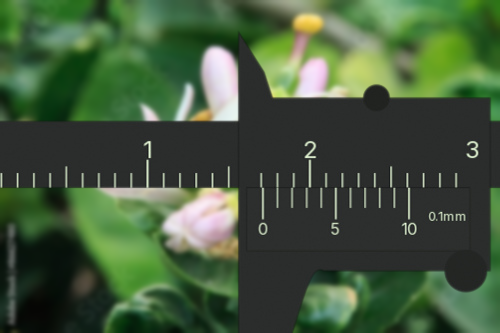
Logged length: 17.1,mm
